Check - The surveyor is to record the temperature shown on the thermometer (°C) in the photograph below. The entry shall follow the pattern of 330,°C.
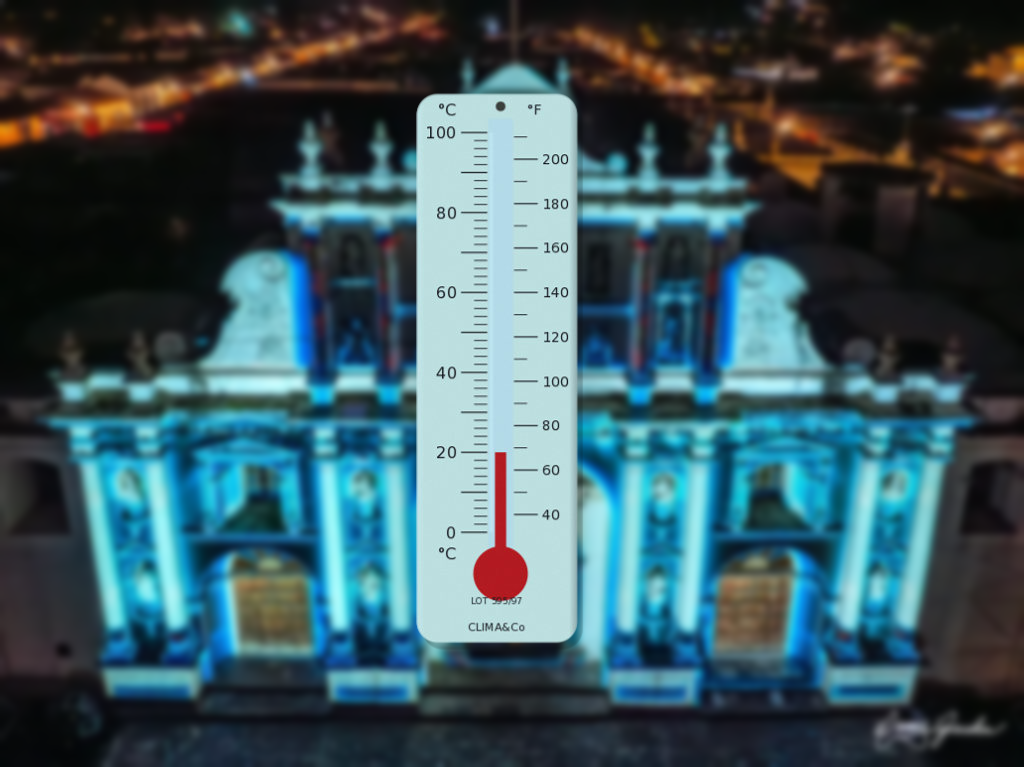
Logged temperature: 20,°C
